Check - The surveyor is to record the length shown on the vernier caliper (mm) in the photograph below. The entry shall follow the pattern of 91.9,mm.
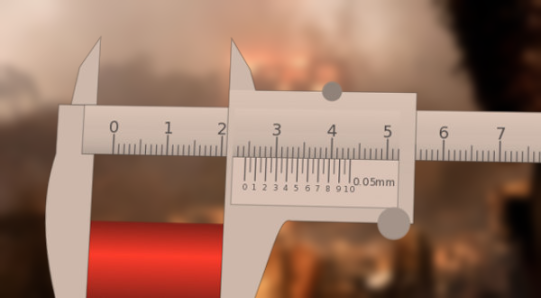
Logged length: 24.4,mm
